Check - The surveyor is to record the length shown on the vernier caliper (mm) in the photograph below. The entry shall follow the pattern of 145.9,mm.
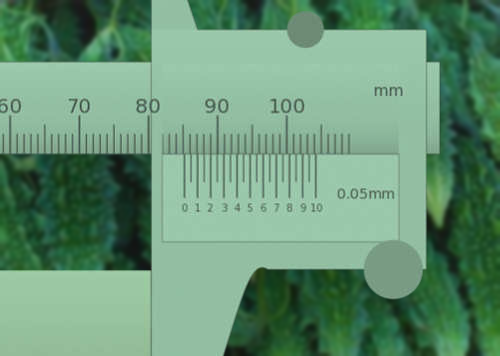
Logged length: 85.2,mm
